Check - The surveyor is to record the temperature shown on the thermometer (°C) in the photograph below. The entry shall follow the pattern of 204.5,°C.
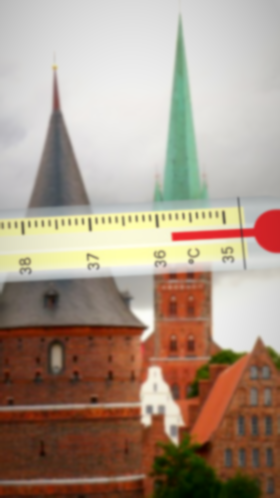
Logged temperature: 35.8,°C
